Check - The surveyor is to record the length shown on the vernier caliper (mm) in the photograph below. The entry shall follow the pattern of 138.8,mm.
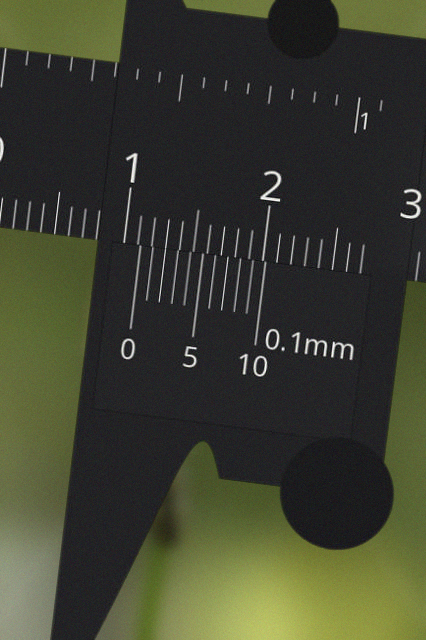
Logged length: 11.2,mm
